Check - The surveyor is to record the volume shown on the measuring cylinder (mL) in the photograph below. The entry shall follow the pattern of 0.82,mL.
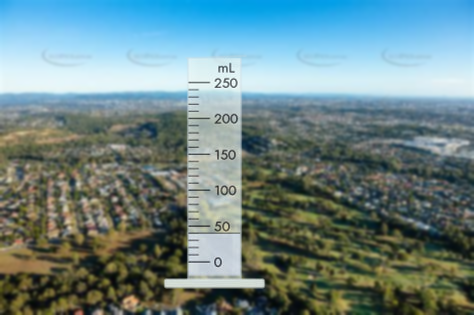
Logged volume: 40,mL
